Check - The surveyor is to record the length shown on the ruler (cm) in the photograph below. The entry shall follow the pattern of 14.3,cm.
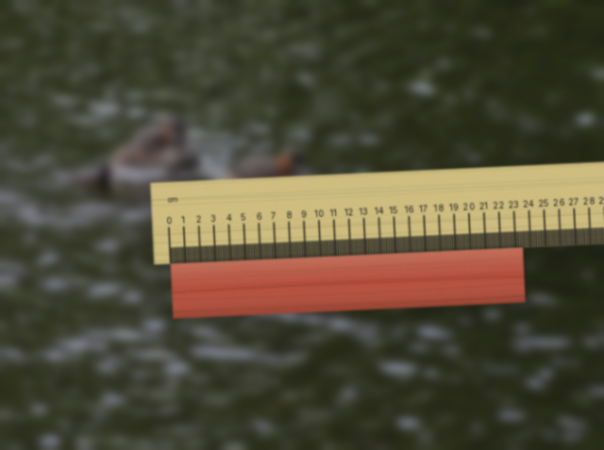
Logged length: 23.5,cm
